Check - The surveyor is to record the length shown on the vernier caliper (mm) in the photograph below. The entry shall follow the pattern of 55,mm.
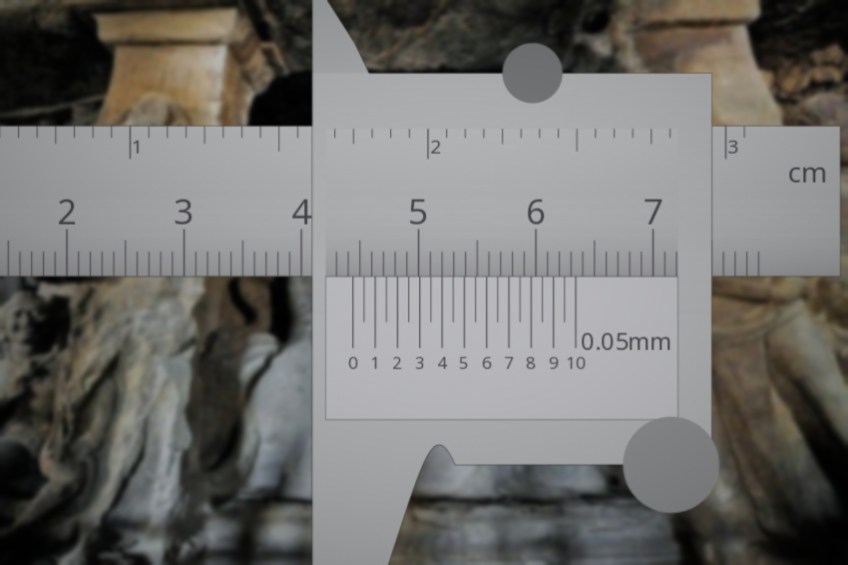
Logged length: 44.4,mm
